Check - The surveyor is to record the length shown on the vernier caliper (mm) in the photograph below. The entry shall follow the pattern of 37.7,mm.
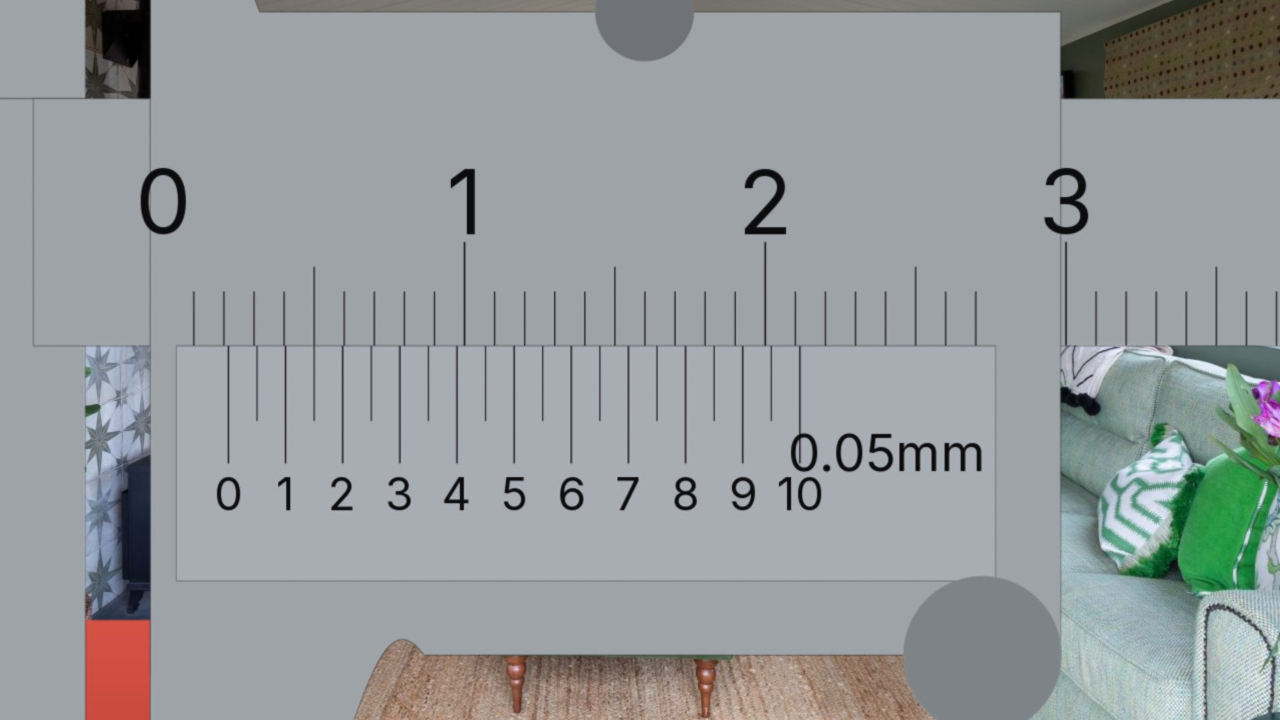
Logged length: 2.15,mm
